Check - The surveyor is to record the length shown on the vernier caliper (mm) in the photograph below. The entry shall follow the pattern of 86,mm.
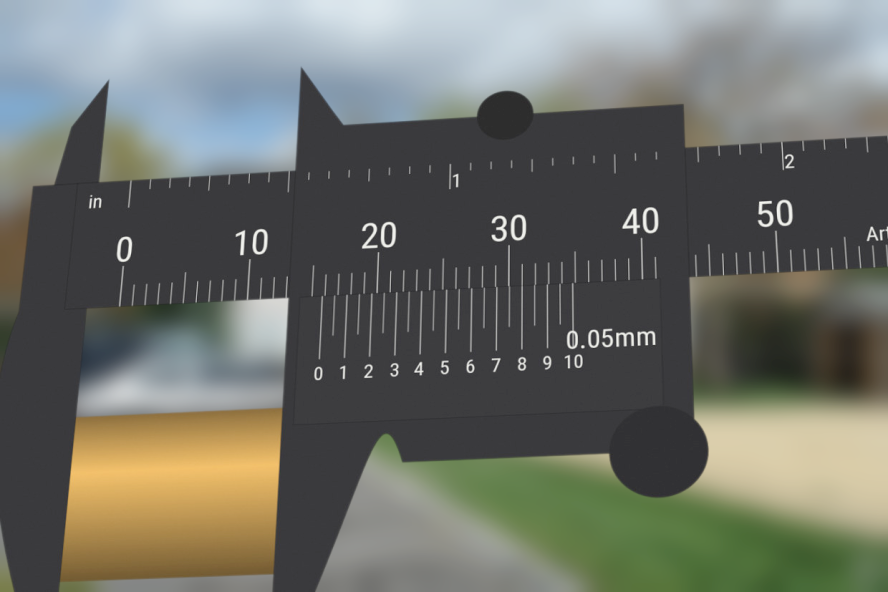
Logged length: 15.8,mm
